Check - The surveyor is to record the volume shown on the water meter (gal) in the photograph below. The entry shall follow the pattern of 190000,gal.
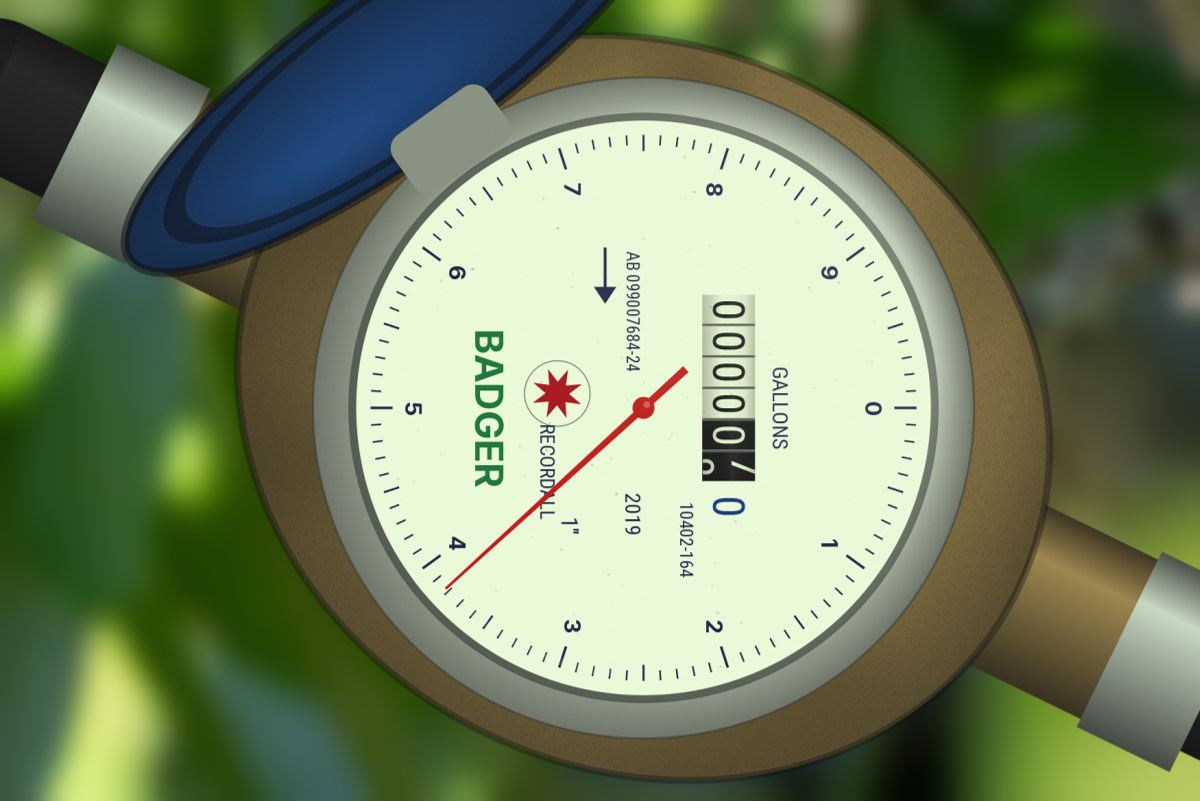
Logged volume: 73.8,gal
